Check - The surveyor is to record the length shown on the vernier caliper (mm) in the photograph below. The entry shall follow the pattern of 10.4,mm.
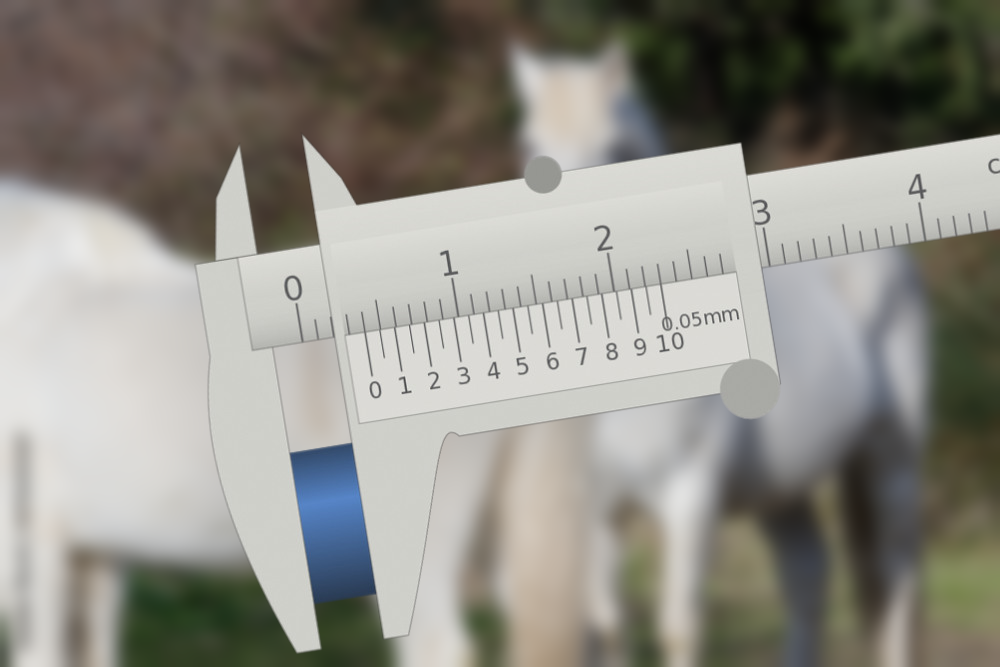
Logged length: 4.0,mm
